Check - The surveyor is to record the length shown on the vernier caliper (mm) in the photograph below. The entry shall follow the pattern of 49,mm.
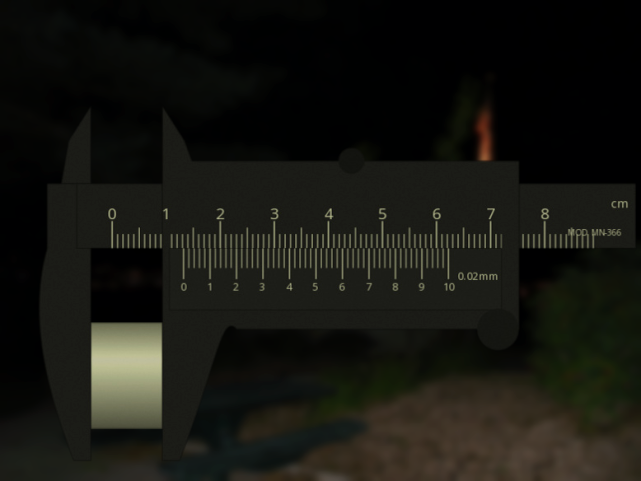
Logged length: 13.2,mm
